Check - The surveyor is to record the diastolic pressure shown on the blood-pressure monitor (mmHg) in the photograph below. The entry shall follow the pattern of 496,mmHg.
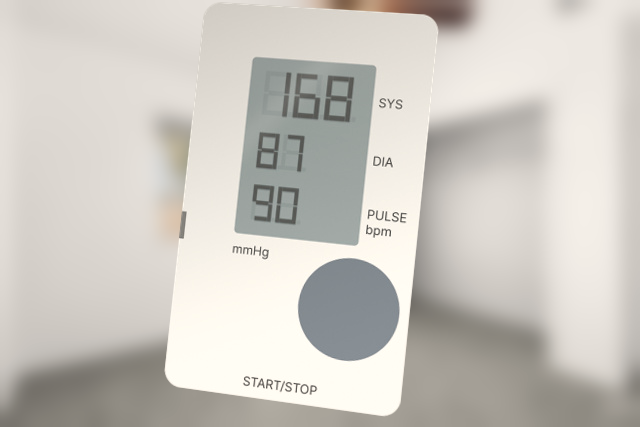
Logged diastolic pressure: 87,mmHg
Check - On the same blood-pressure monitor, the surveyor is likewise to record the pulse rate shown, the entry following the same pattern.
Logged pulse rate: 90,bpm
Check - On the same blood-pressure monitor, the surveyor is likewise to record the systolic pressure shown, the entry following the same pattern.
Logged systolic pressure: 168,mmHg
